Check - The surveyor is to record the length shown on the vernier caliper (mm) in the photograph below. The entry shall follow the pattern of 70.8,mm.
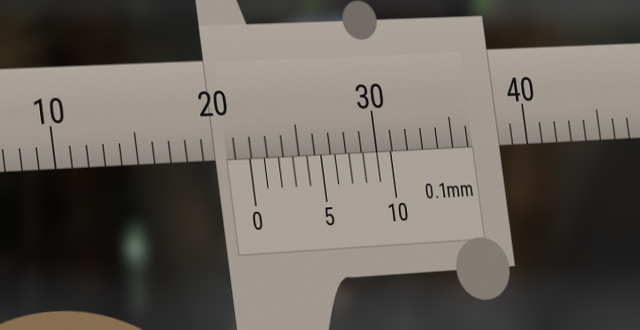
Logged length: 21.9,mm
